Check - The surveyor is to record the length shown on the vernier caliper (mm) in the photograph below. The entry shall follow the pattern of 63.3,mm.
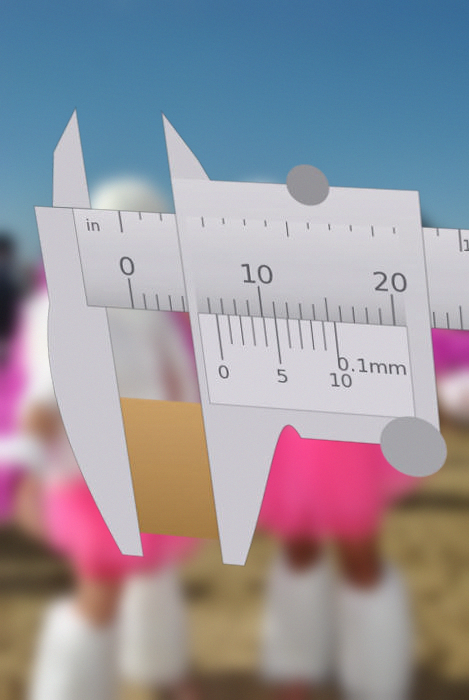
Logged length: 6.5,mm
